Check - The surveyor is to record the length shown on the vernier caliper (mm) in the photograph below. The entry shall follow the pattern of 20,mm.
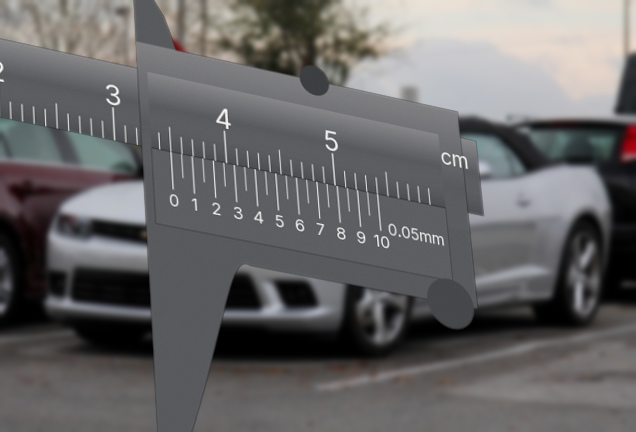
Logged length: 35.0,mm
